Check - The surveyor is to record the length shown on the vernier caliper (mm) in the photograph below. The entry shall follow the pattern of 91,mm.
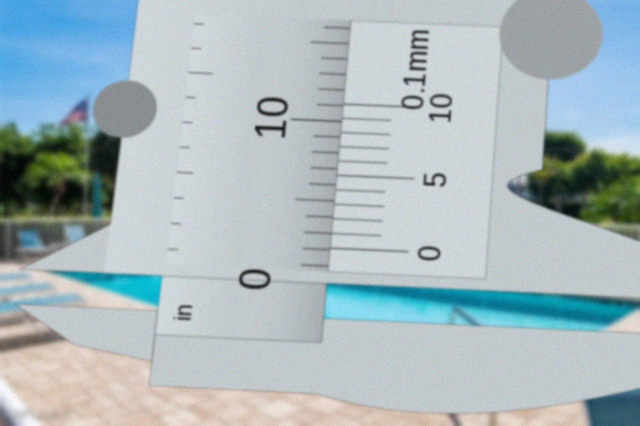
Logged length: 2.1,mm
